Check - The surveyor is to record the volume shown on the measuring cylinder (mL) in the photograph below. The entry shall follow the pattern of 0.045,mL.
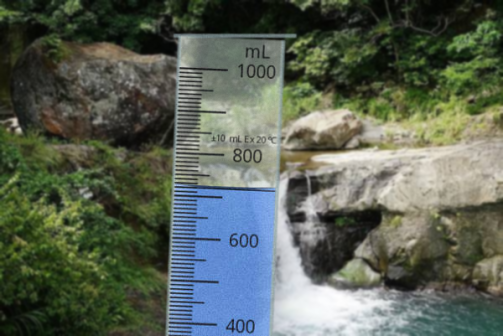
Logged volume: 720,mL
